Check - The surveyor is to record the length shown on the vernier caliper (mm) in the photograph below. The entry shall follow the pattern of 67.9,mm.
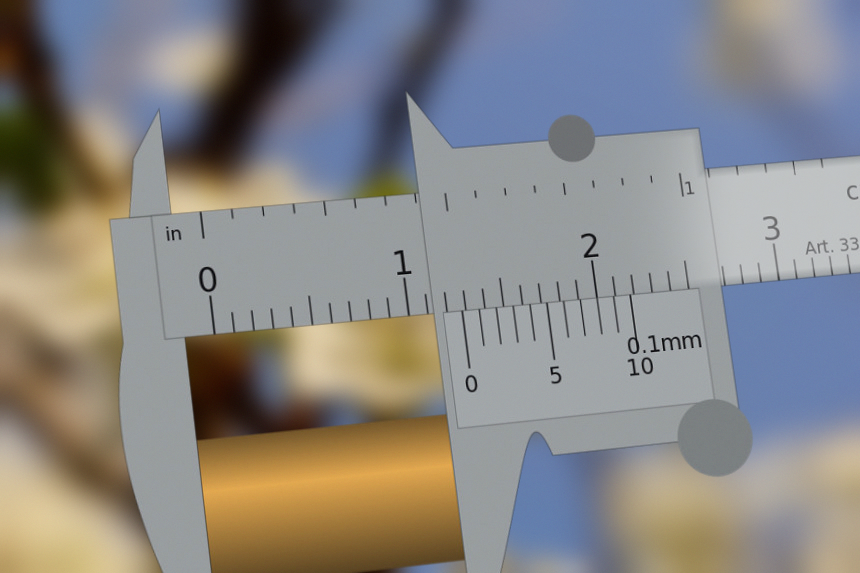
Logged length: 12.8,mm
